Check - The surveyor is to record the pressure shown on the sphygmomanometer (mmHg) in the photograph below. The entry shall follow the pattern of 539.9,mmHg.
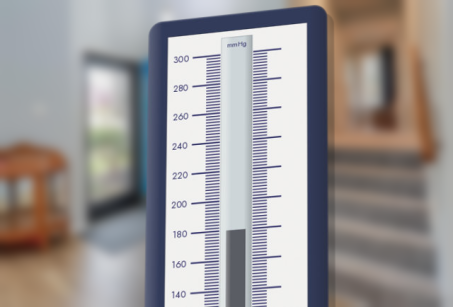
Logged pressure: 180,mmHg
